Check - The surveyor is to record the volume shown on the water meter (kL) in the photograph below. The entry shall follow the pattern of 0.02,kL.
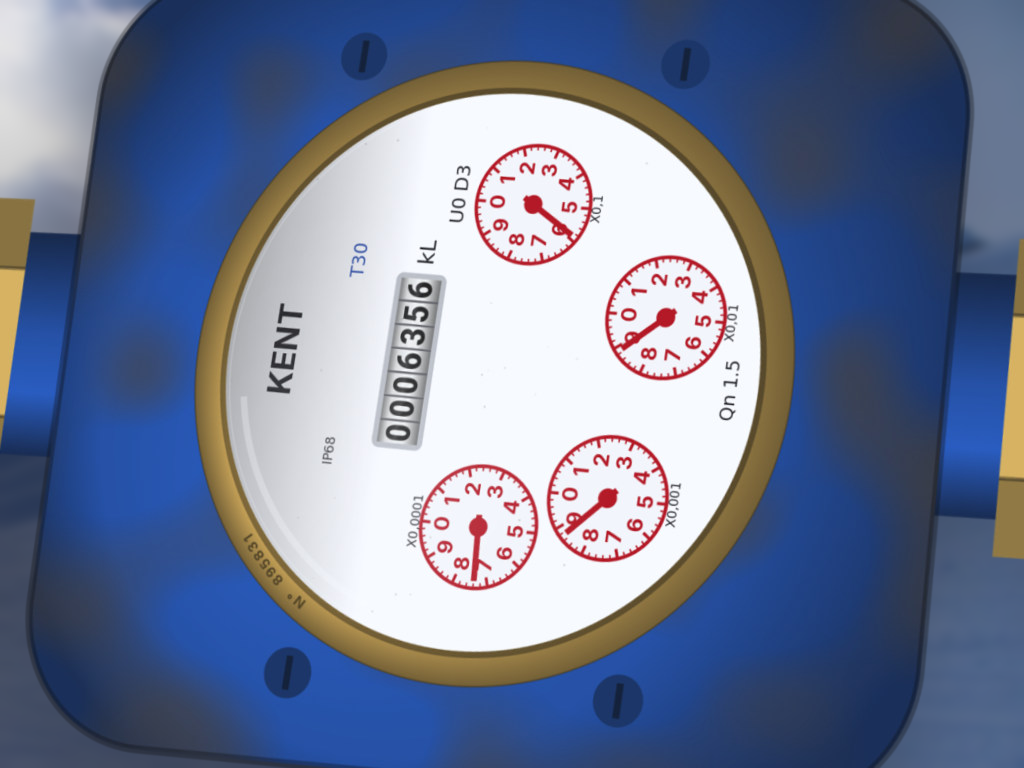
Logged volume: 6356.5887,kL
